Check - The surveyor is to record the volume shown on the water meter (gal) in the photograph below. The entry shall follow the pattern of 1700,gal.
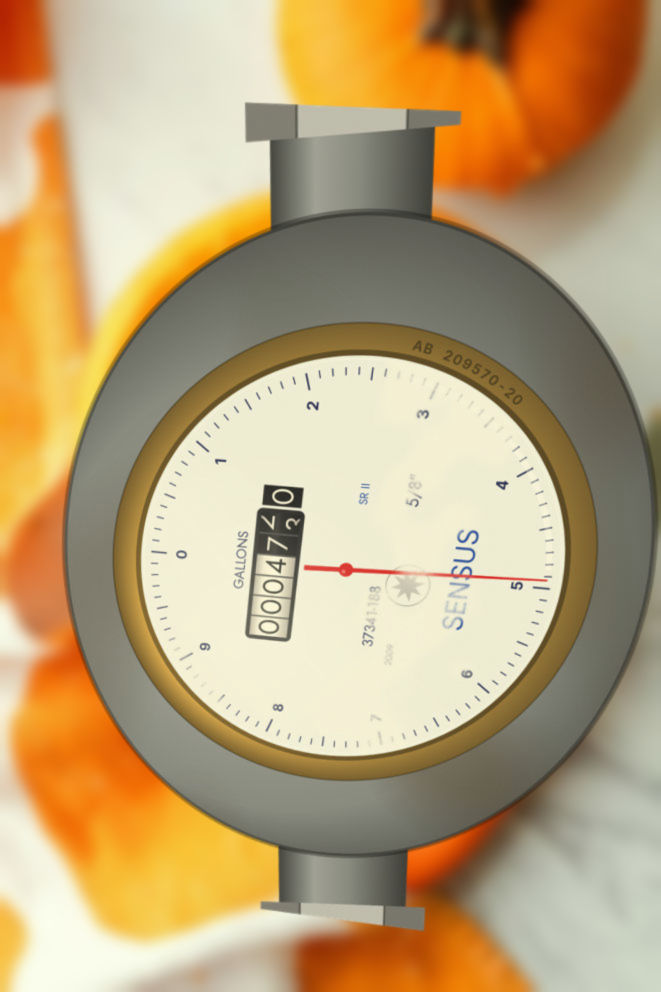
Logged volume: 4724.9,gal
